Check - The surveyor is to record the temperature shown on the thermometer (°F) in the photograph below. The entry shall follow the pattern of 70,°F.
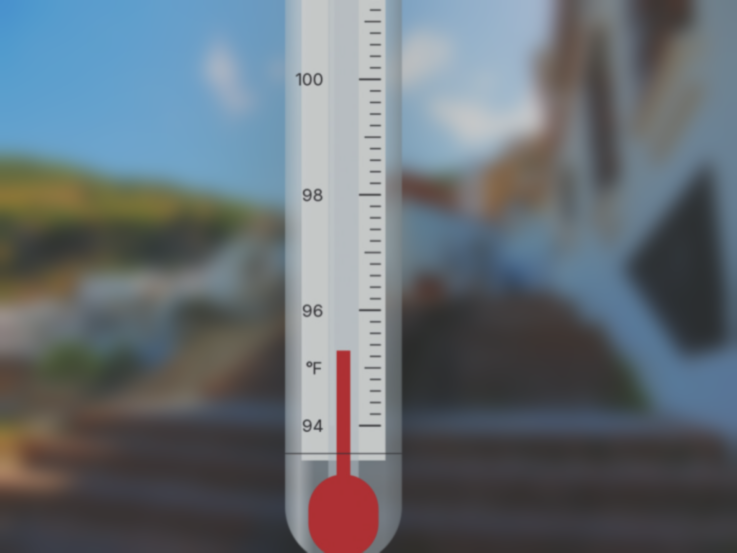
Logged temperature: 95.3,°F
